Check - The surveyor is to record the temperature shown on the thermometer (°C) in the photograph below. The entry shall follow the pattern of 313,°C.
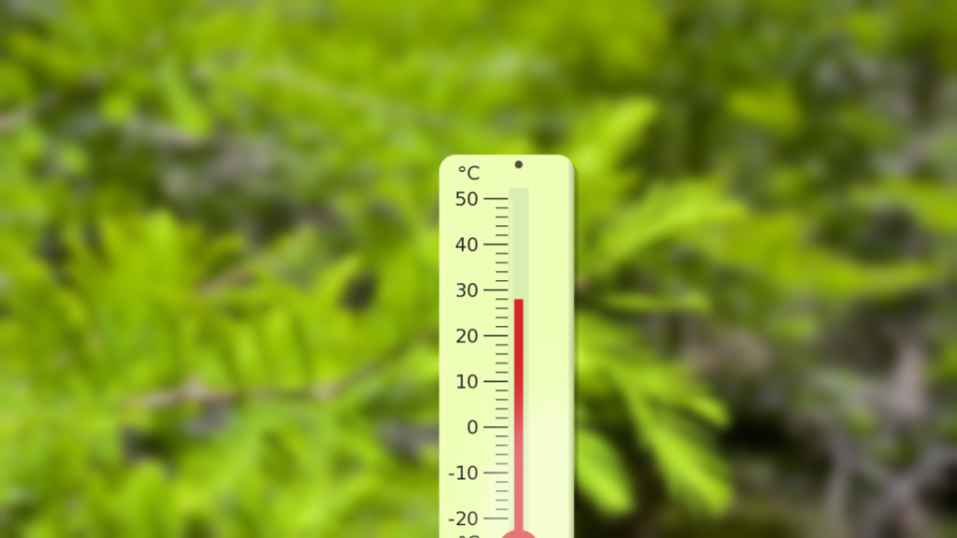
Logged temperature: 28,°C
